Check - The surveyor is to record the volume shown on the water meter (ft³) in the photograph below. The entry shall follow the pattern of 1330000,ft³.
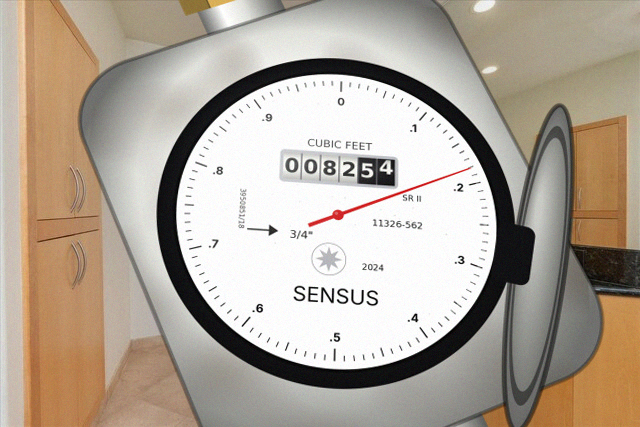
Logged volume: 8254.18,ft³
